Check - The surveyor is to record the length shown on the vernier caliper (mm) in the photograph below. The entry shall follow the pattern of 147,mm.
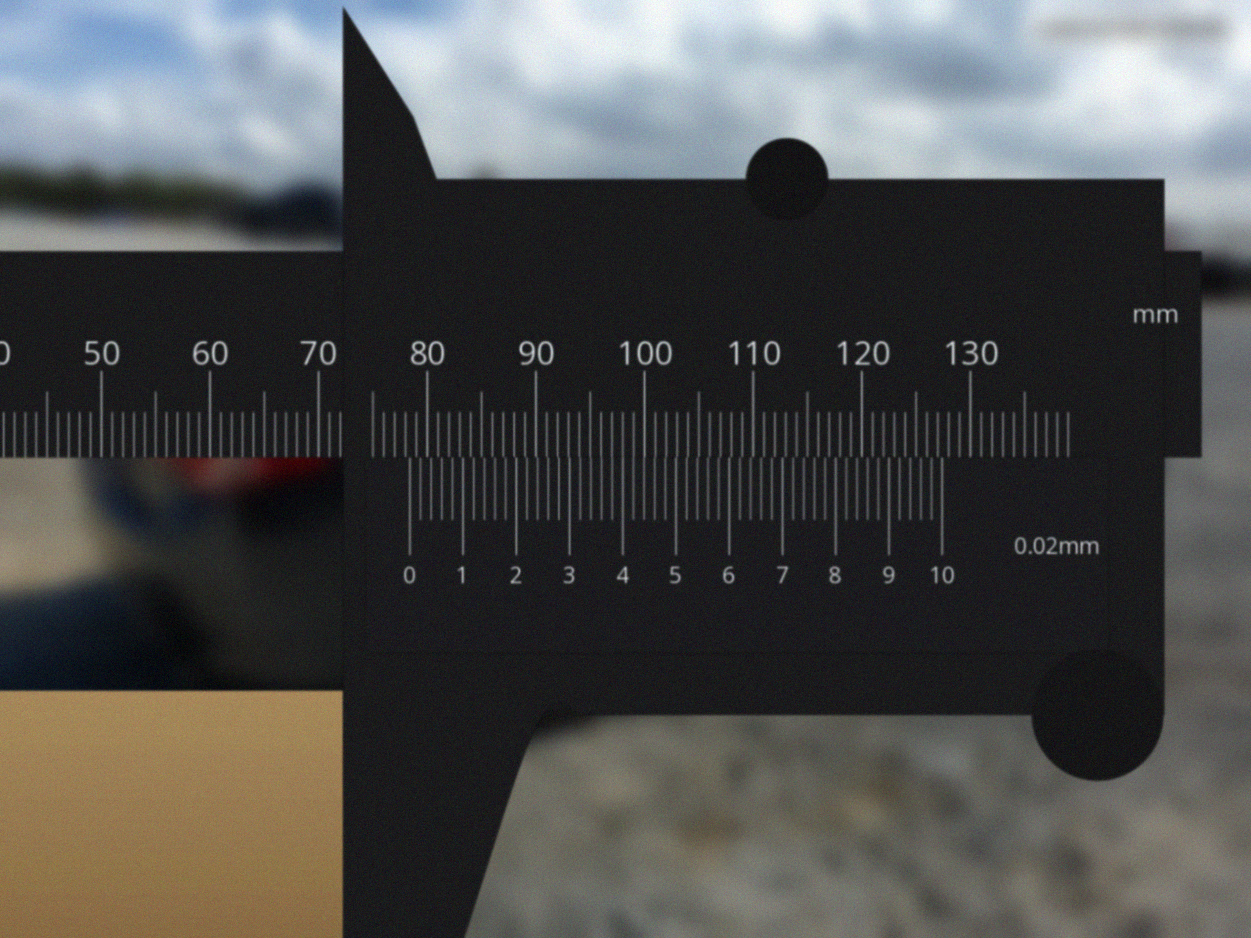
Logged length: 78.4,mm
